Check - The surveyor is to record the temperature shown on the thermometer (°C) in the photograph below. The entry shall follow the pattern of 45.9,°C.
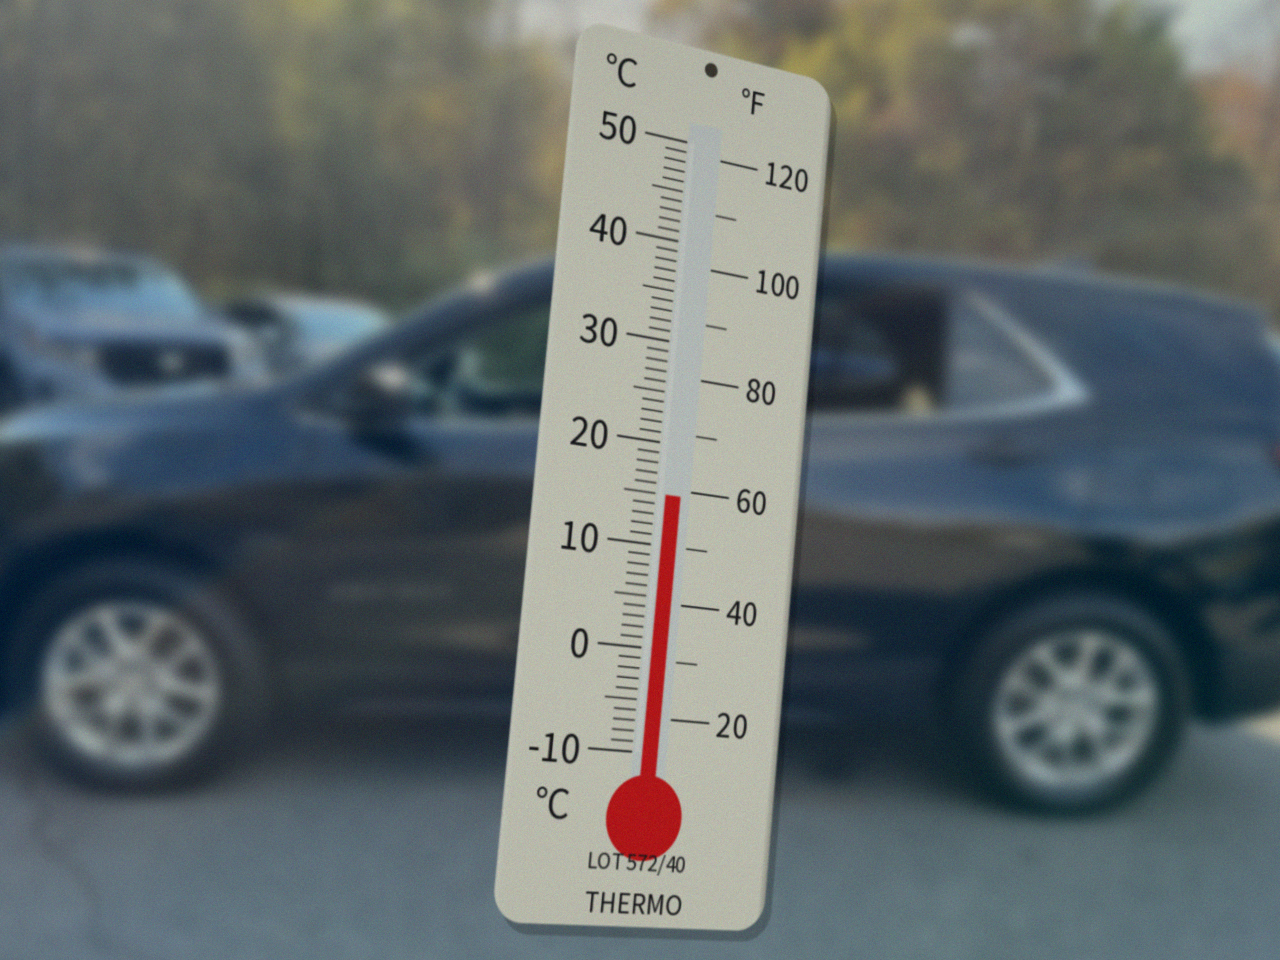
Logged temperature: 15,°C
